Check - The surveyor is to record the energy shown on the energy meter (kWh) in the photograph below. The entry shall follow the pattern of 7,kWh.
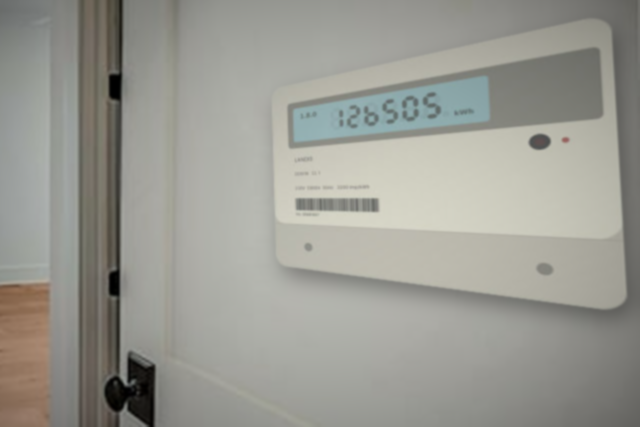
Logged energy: 126505,kWh
